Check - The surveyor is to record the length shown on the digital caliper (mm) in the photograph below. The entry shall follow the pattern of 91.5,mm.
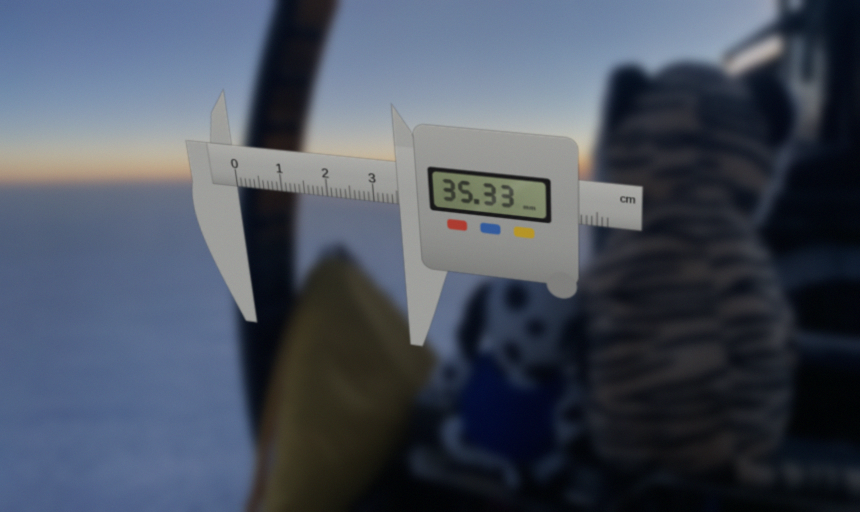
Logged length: 35.33,mm
